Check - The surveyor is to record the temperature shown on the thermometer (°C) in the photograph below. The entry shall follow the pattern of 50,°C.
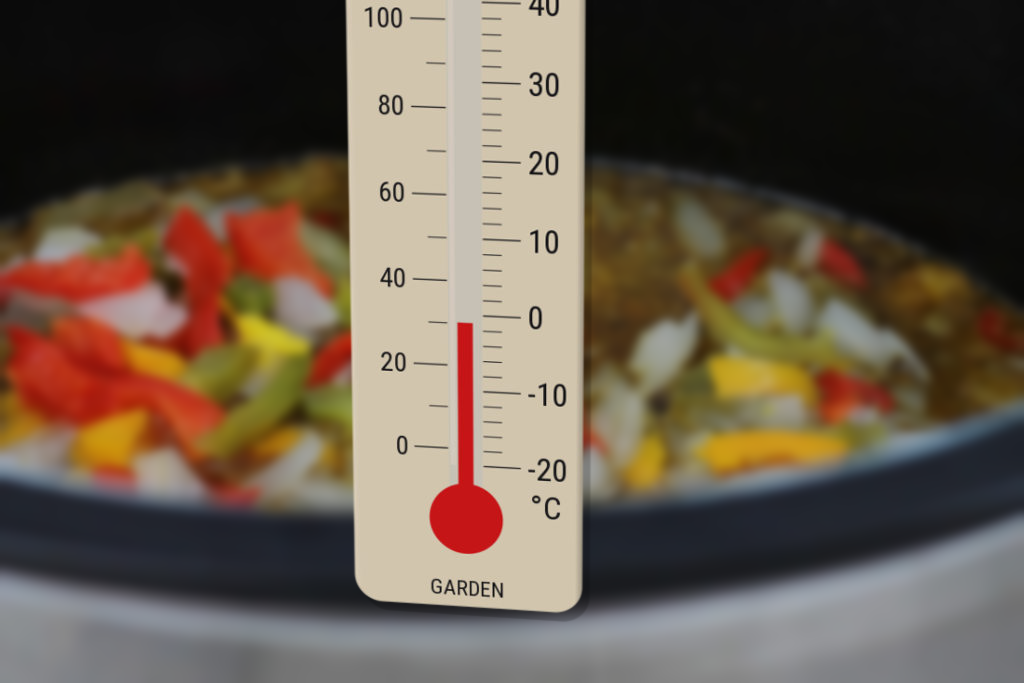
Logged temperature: -1,°C
